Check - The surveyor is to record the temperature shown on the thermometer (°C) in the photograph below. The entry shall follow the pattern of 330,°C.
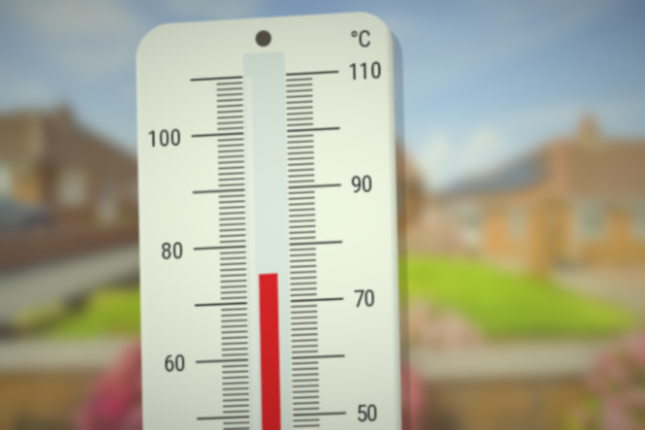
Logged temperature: 75,°C
